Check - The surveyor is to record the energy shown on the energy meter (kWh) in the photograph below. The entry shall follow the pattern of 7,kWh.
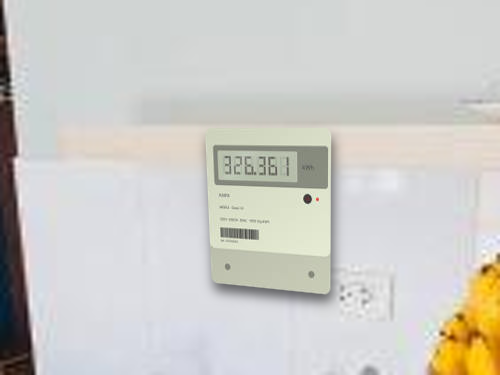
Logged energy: 326.361,kWh
